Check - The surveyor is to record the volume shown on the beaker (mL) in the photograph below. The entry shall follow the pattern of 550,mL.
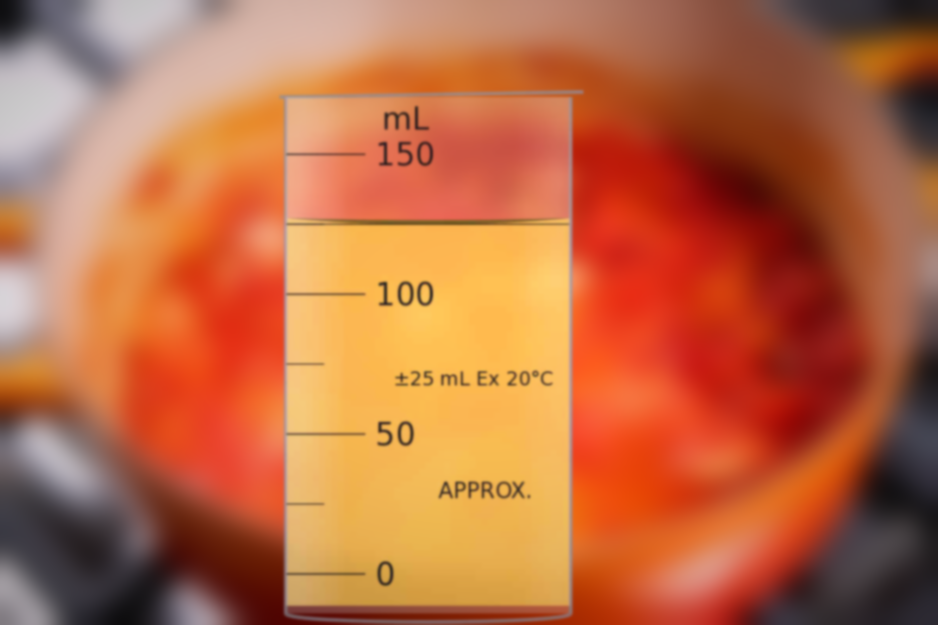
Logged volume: 125,mL
